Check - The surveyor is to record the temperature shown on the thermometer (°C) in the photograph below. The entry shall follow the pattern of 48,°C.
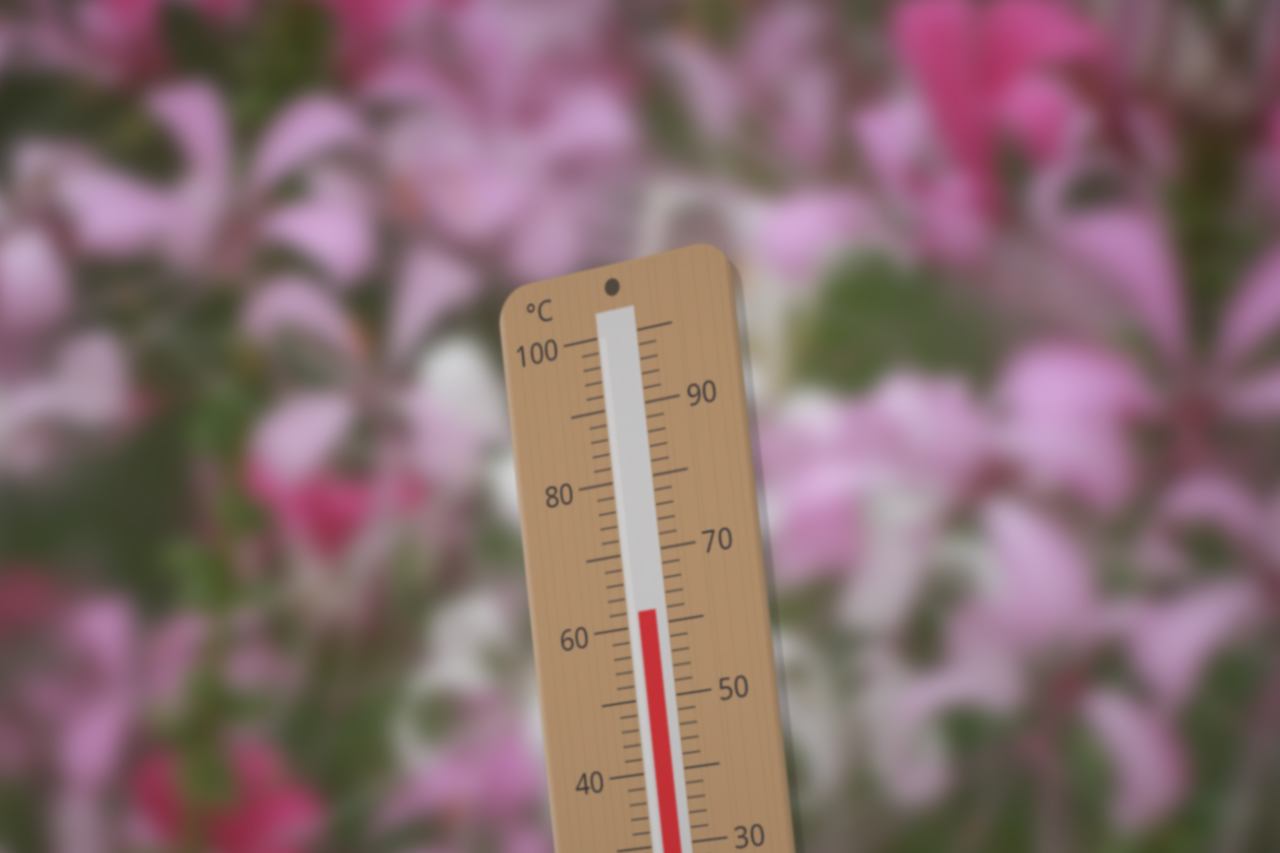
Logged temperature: 62,°C
